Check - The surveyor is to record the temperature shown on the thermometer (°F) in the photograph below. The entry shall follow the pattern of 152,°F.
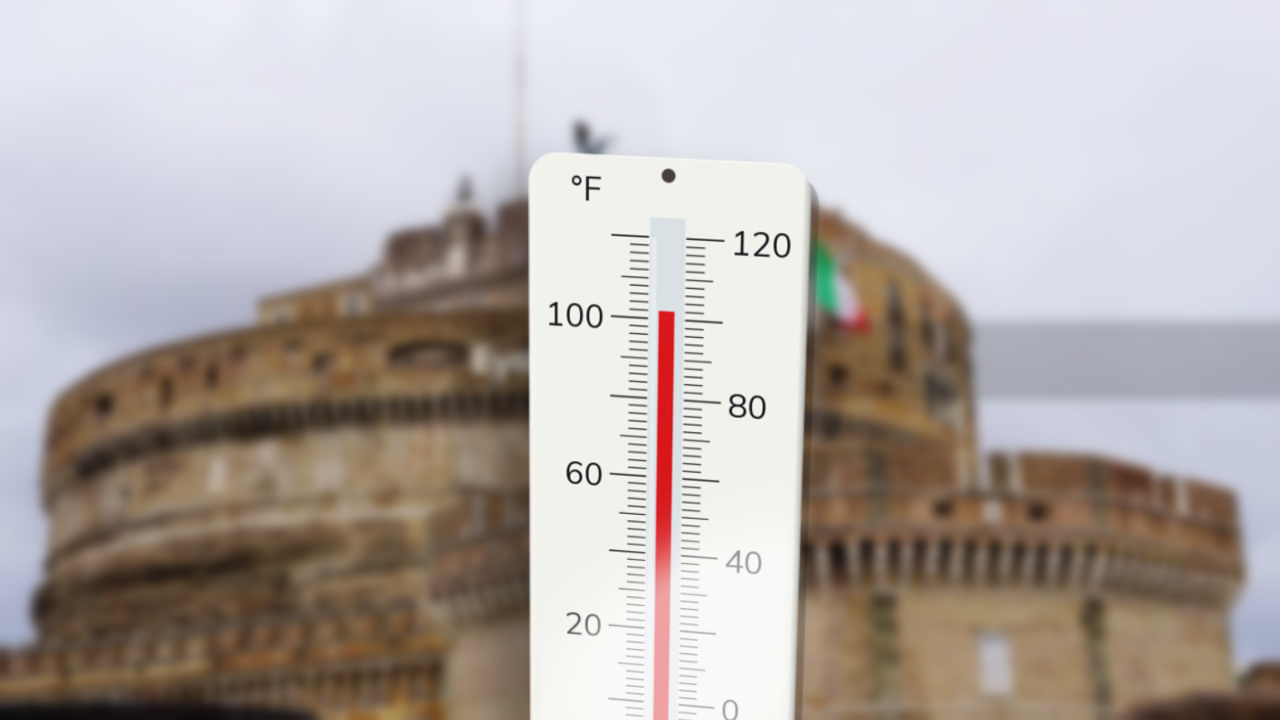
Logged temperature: 102,°F
